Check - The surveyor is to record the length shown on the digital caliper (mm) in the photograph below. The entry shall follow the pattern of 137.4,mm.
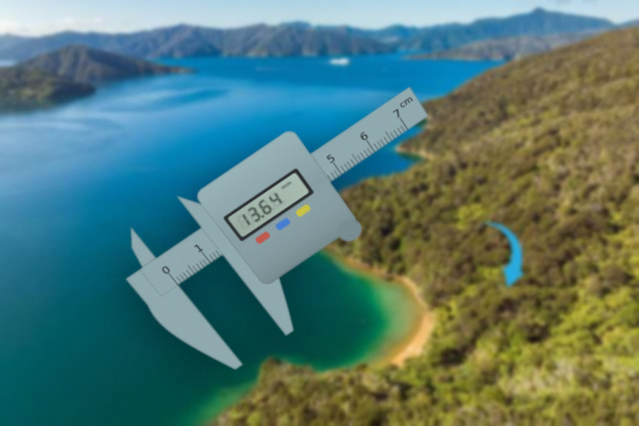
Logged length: 13.64,mm
